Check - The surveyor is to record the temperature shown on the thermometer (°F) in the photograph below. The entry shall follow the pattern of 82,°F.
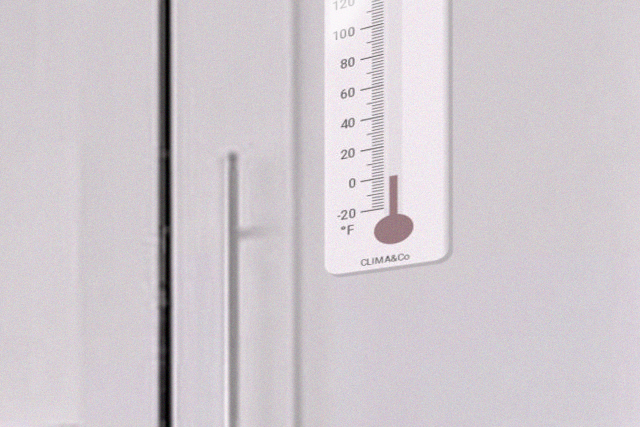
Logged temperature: 0,°F
